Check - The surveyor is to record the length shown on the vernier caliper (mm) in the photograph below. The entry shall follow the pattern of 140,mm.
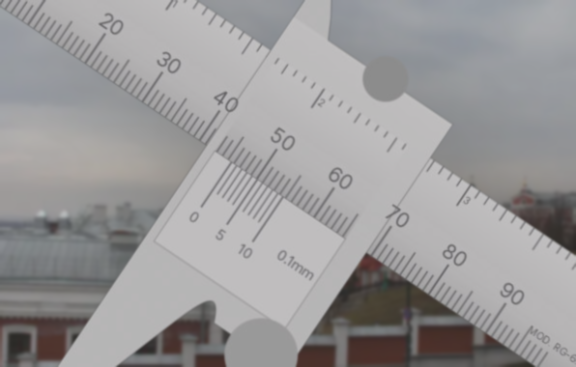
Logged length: 45.6,mm
